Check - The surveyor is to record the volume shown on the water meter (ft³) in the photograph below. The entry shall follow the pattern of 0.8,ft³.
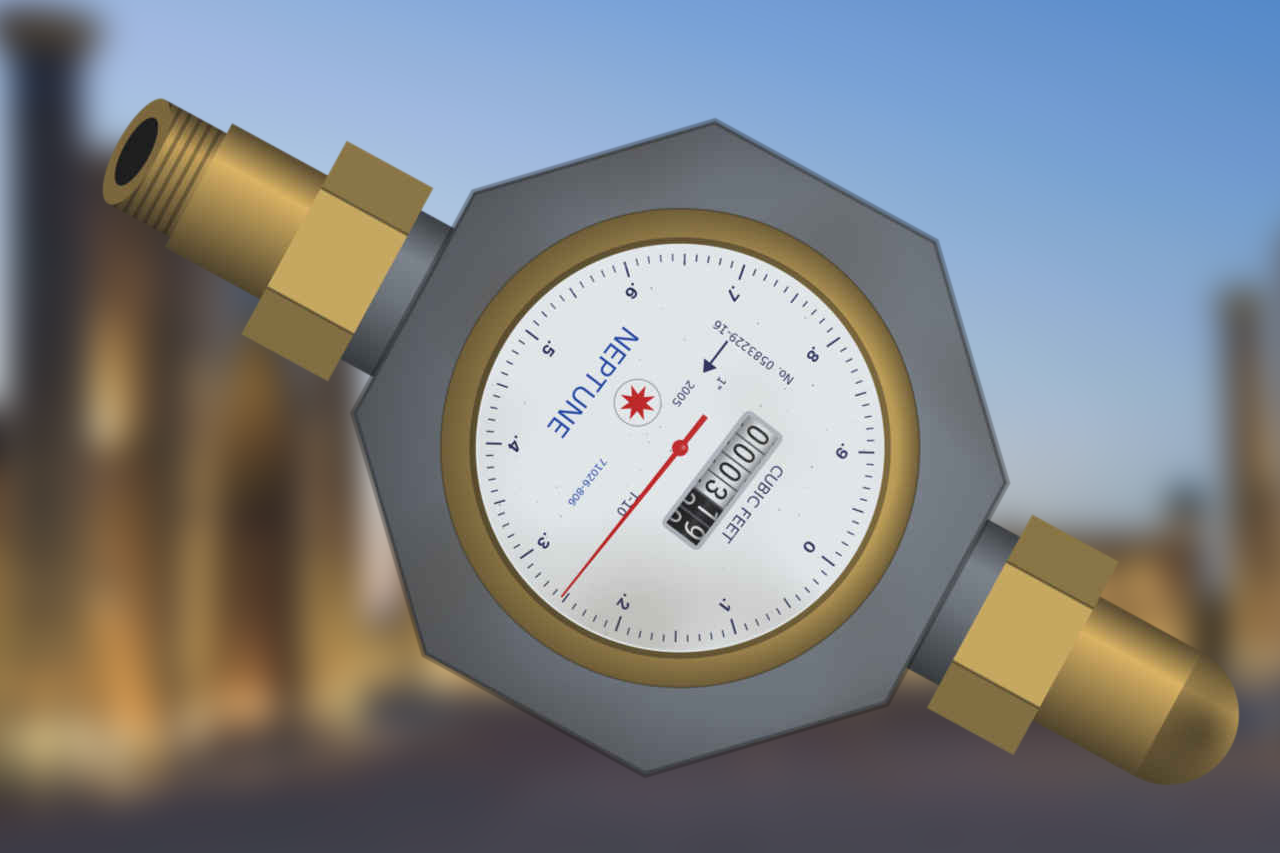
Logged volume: 319.25,ft³
